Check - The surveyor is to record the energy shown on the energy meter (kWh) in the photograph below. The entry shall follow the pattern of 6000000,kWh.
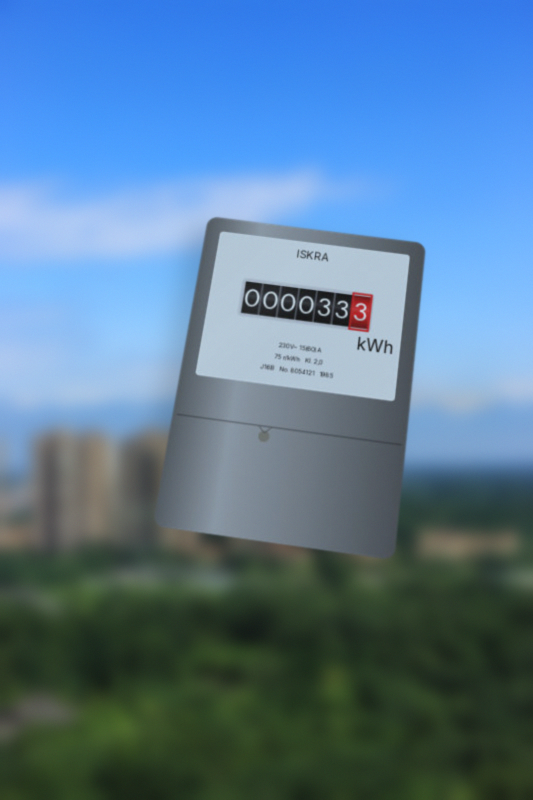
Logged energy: 33.3,kWh
